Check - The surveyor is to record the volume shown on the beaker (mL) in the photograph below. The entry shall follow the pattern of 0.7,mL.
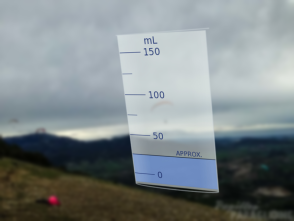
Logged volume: 25,mL
